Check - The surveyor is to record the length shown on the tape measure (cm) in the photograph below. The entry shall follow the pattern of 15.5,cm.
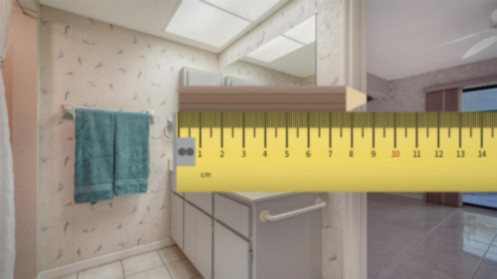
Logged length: 9,cm
